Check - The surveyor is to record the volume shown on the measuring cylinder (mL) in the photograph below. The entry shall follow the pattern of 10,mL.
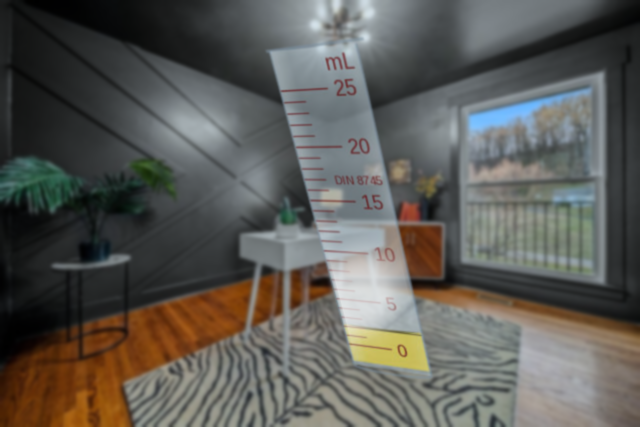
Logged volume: 2,mL
